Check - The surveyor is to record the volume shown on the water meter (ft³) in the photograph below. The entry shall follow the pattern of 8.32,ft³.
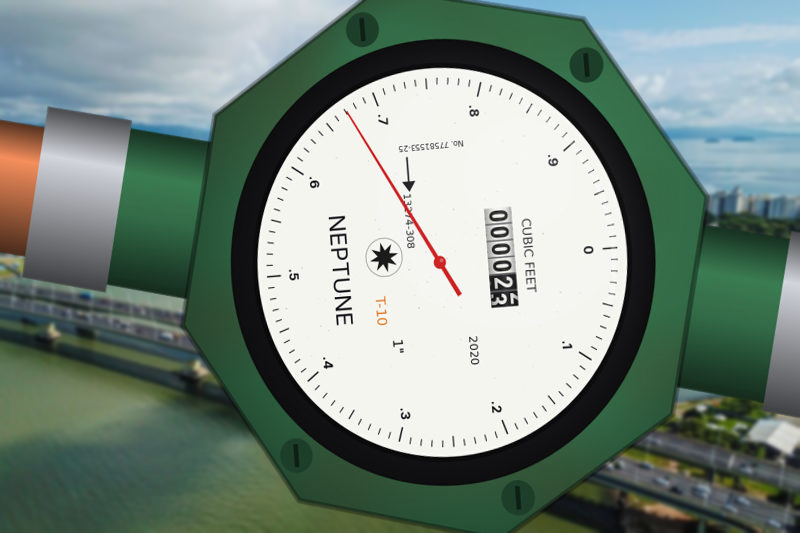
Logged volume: 22.67,ft³
